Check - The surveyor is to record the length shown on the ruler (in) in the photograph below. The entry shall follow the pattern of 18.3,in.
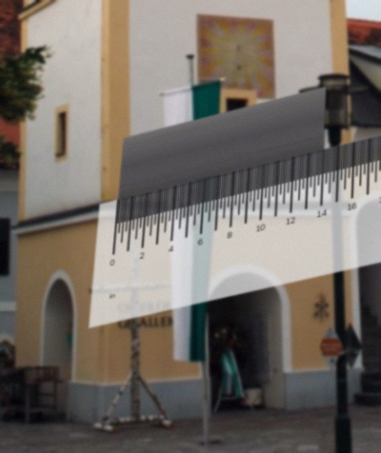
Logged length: 14,in
